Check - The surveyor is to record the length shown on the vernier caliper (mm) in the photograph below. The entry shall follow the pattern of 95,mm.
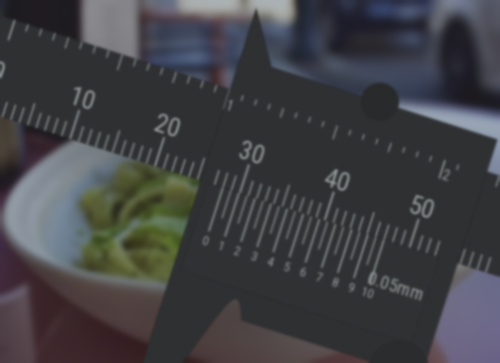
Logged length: 28.0,mm
